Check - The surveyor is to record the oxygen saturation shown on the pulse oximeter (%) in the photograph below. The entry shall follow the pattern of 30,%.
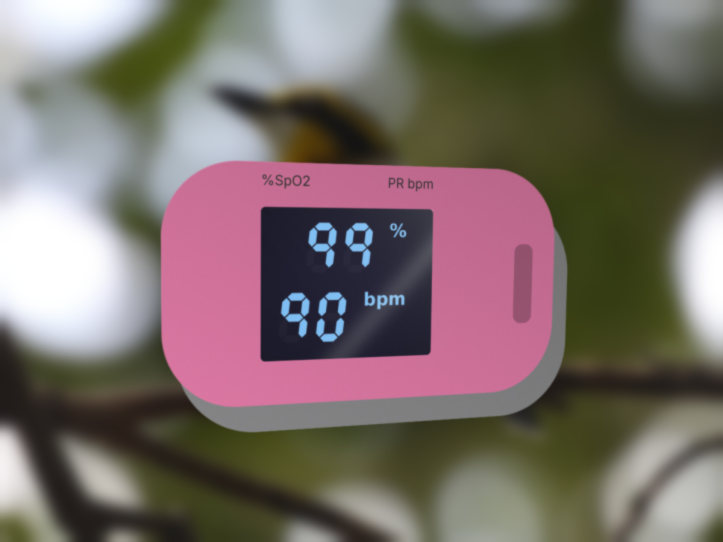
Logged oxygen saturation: 99,%
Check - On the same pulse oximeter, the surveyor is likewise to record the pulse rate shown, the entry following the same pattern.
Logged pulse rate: 90,bpm
